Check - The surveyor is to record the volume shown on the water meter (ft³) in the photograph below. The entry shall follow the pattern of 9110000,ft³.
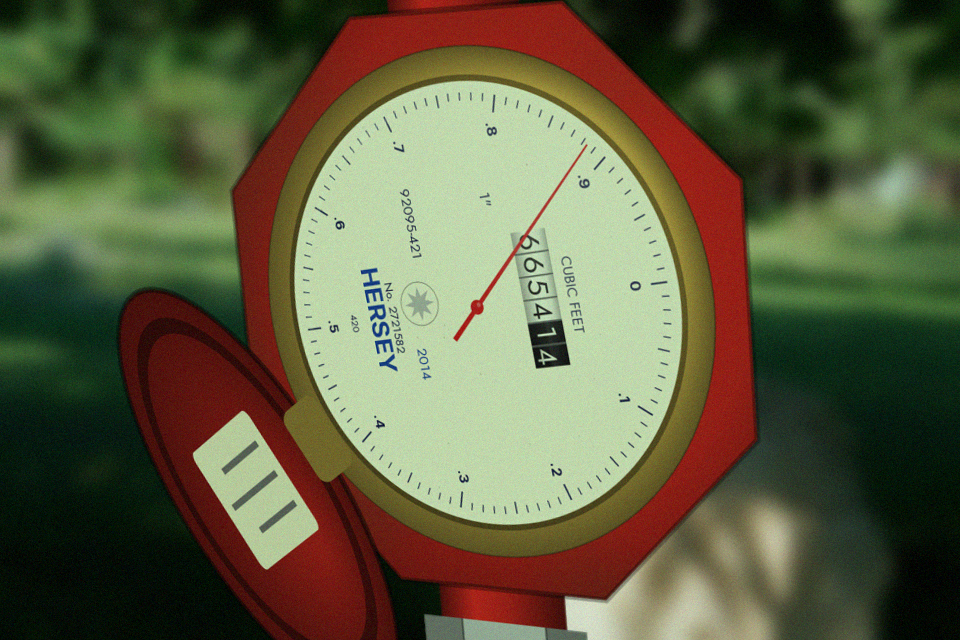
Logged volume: 665413.88,ft³
